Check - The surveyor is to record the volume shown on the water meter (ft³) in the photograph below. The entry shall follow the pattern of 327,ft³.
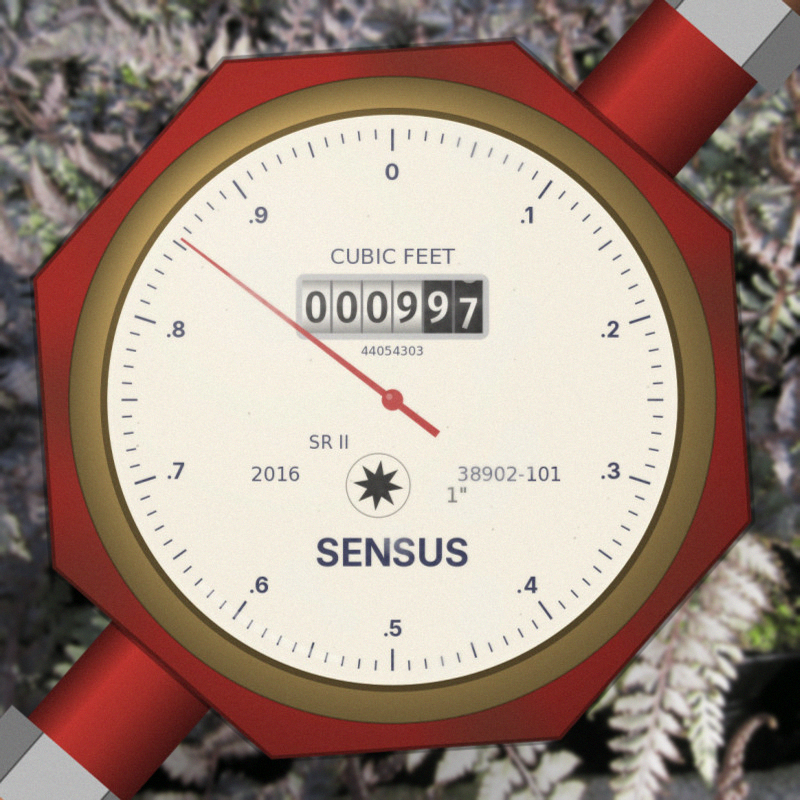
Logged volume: 996.85,ft³
